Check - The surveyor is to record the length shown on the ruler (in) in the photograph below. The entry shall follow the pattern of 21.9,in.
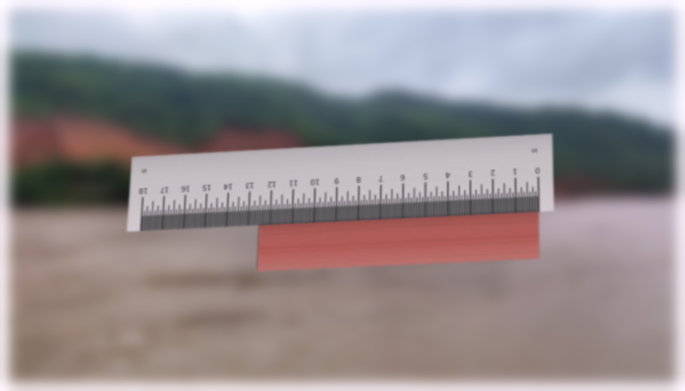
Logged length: 12.5,in
